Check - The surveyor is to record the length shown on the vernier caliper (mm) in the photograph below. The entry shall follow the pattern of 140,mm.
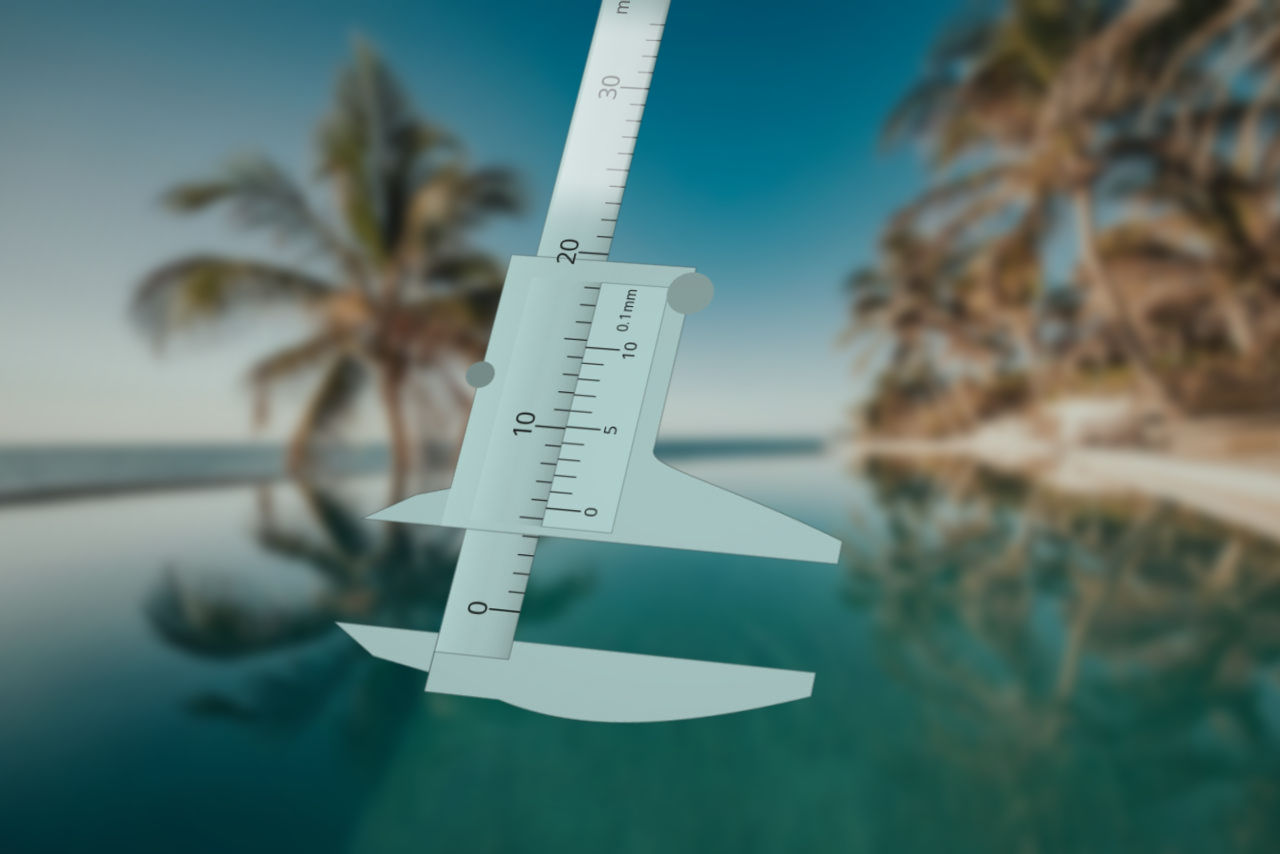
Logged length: 5.6,mm
